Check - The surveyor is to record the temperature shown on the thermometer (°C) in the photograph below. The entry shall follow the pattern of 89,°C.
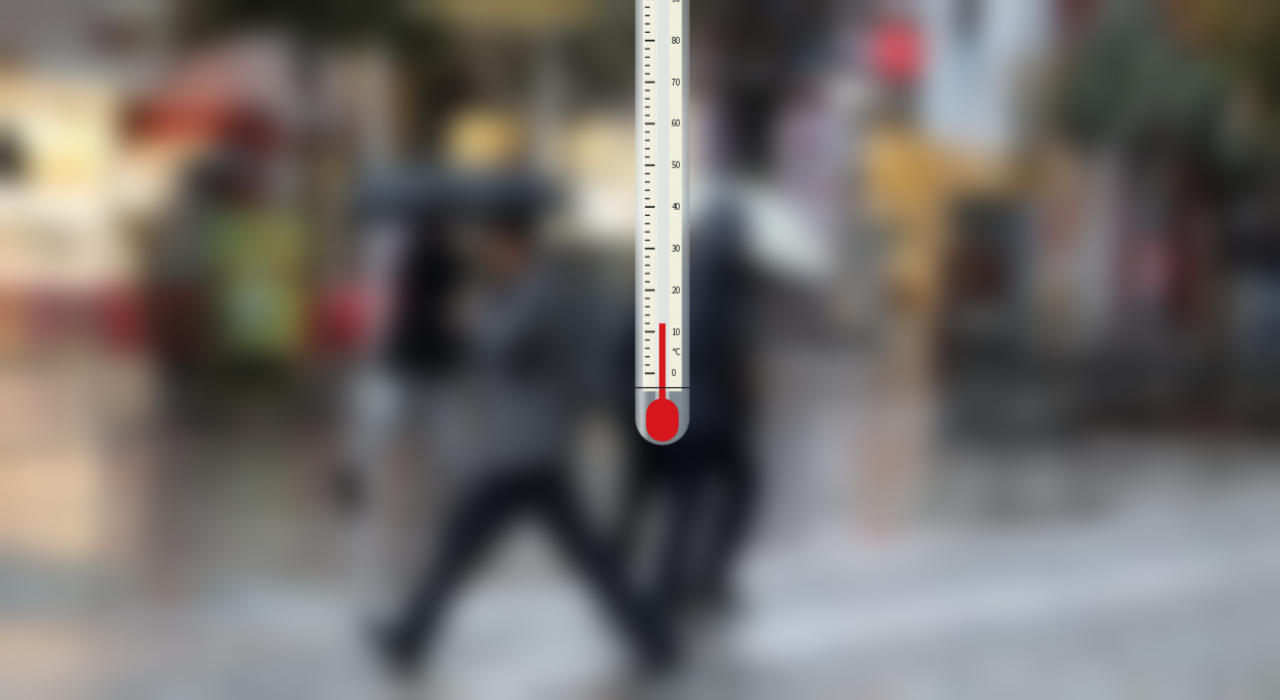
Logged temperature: 12,°C
